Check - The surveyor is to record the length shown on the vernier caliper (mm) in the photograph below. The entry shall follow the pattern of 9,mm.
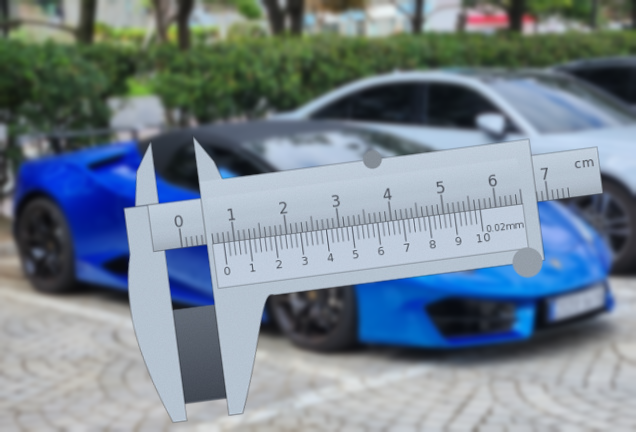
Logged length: 8.0,mm
